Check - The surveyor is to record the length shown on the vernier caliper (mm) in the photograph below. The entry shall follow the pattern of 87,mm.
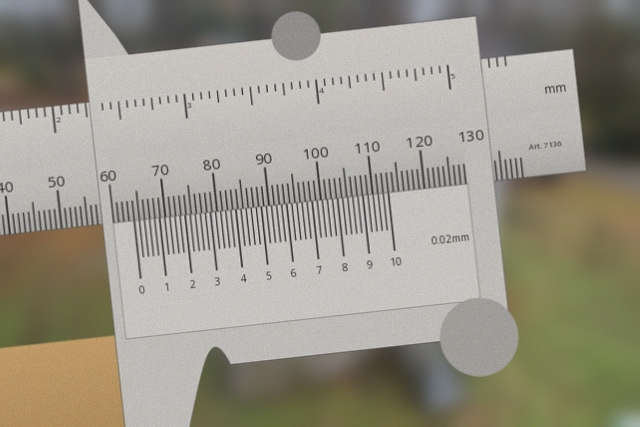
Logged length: 64.0,mm
